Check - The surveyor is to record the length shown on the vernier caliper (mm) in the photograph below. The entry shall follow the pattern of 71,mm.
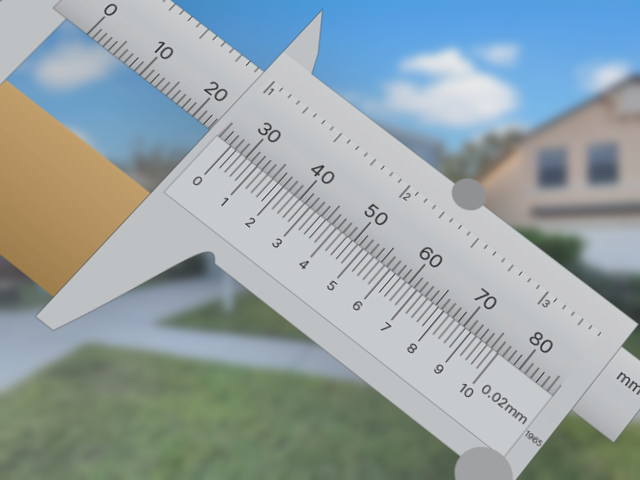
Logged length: 27.2,mm
